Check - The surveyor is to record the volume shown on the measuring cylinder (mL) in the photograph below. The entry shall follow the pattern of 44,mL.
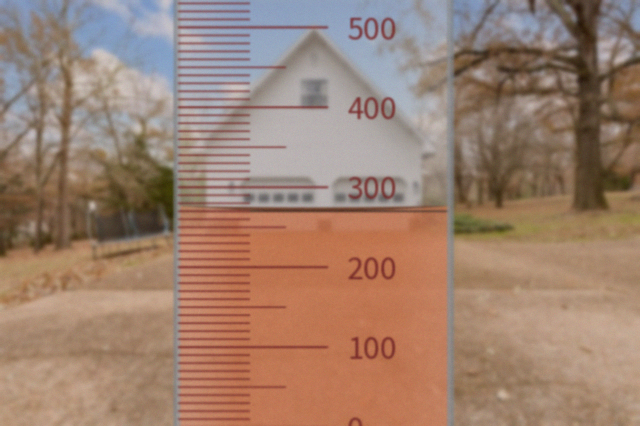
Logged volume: 270,mL
